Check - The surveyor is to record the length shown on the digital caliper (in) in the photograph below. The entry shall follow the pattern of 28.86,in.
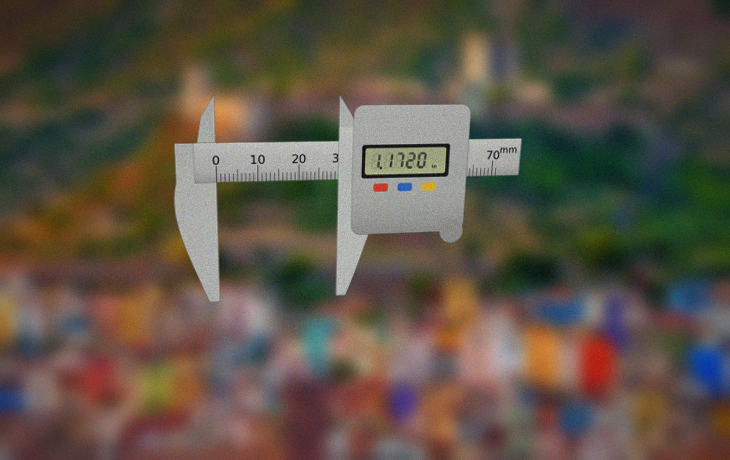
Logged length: 1.1720,in
